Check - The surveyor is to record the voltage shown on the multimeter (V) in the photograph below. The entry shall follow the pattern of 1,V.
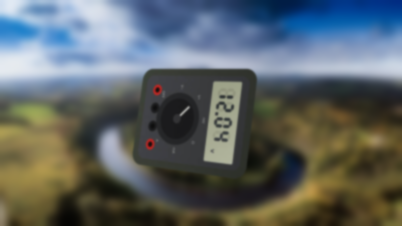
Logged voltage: 12.04,V
